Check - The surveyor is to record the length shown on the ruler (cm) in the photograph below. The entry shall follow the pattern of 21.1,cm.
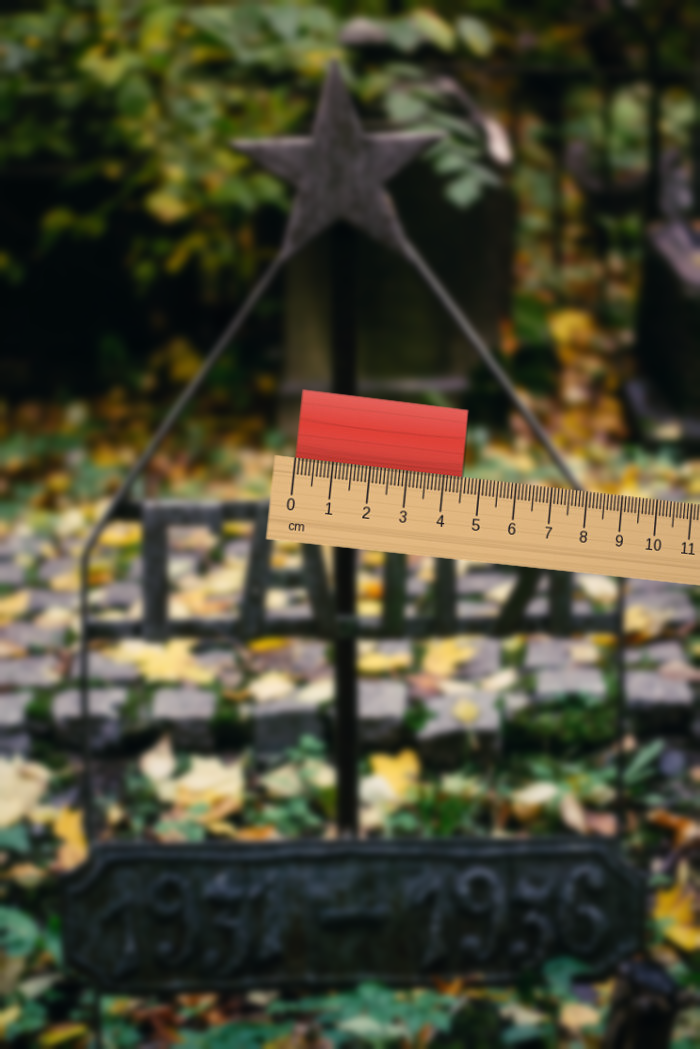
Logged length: 4.5,cm
